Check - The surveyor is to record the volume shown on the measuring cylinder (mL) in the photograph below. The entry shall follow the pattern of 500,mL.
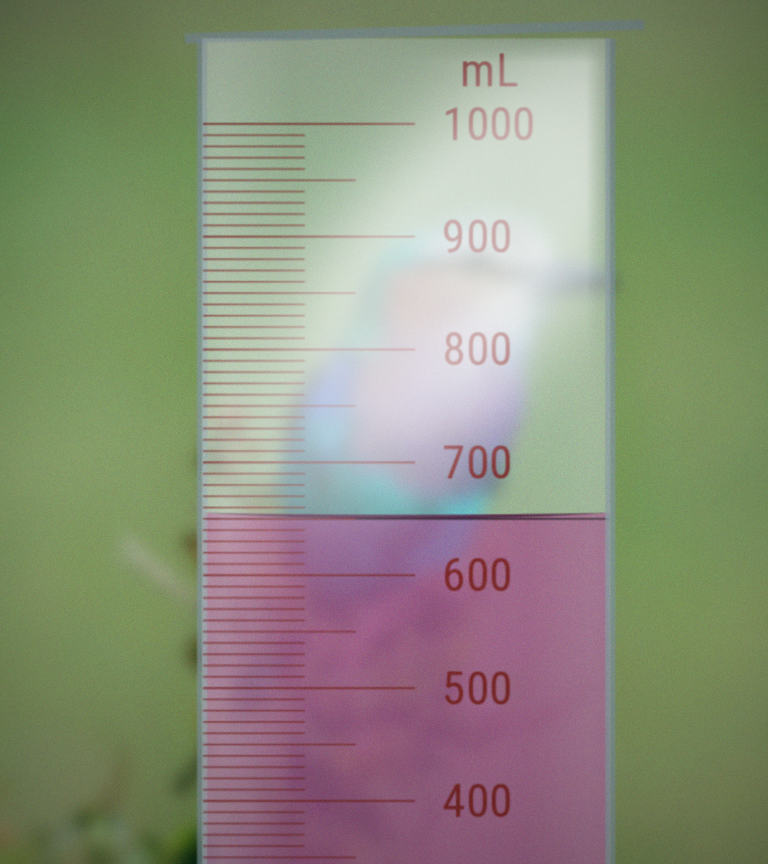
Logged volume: 650,mL
